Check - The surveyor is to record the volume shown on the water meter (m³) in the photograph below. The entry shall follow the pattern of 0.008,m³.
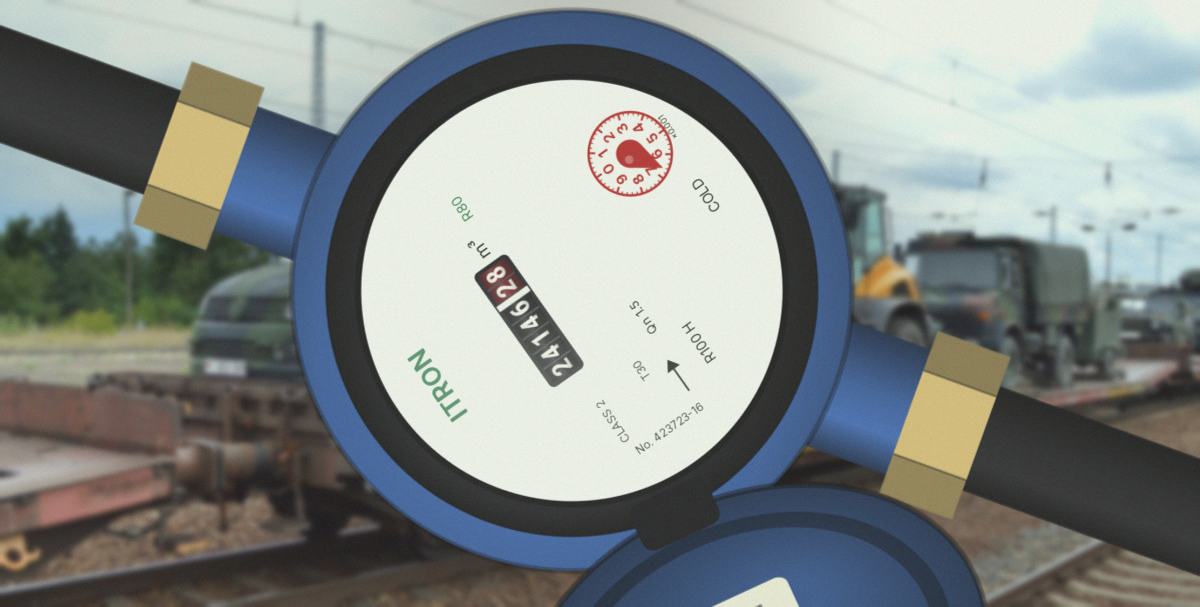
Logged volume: 24146.286,m³
